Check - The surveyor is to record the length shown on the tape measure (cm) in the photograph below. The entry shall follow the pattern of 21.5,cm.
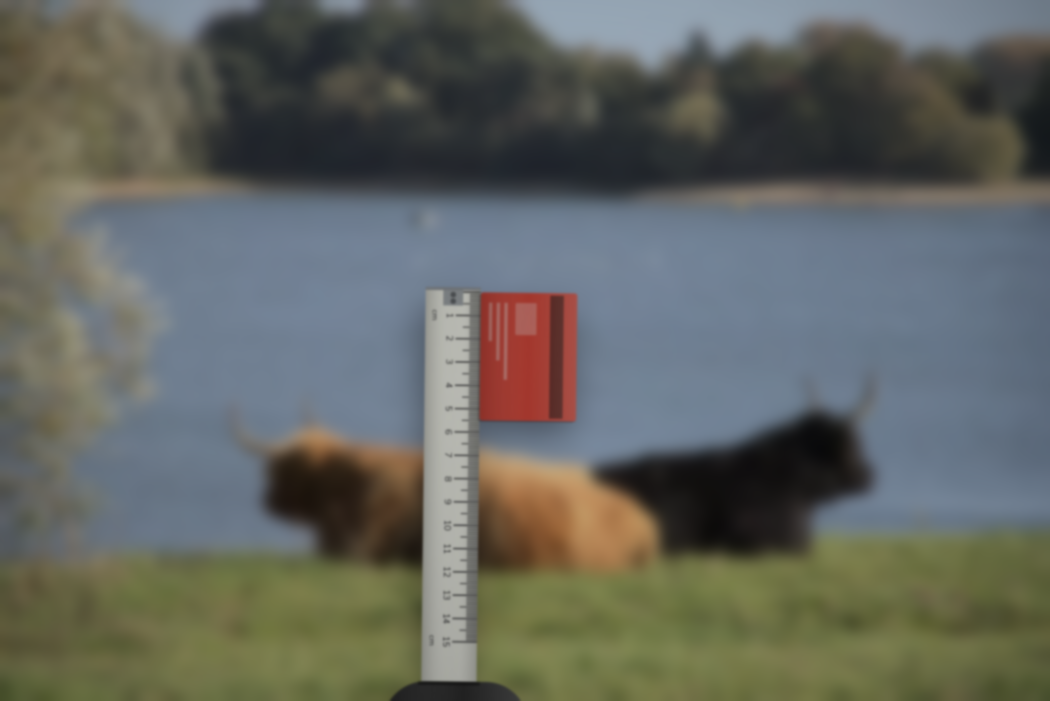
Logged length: 5.5,cm
